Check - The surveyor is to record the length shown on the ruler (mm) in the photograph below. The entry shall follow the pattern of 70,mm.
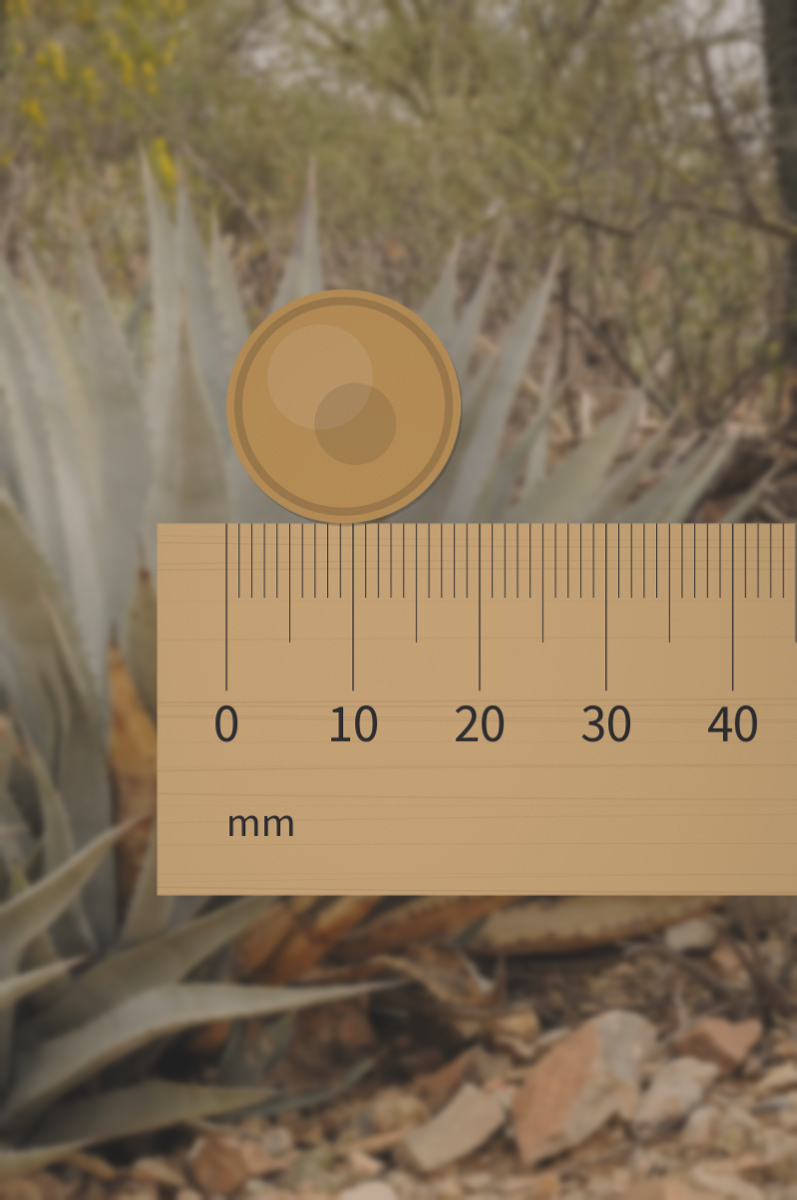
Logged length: 18.5,mm
